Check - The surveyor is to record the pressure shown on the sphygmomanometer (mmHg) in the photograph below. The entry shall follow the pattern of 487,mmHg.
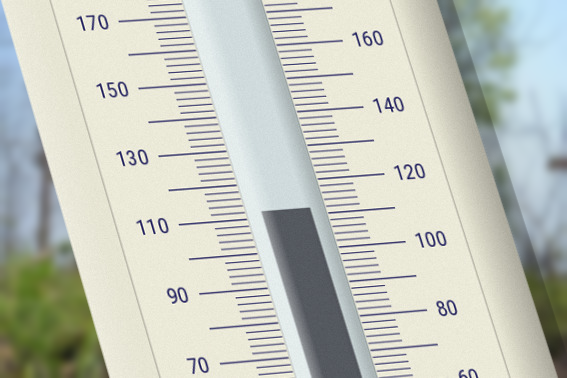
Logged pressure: 112,mmHg
